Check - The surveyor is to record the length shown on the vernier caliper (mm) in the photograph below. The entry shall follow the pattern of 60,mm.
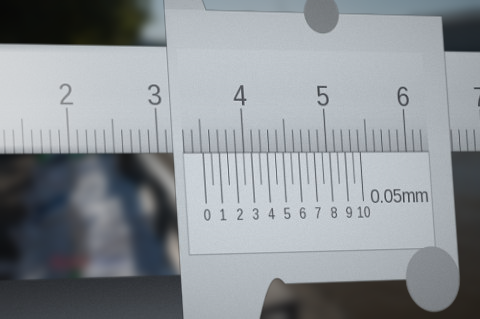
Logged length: 35.2,mm
